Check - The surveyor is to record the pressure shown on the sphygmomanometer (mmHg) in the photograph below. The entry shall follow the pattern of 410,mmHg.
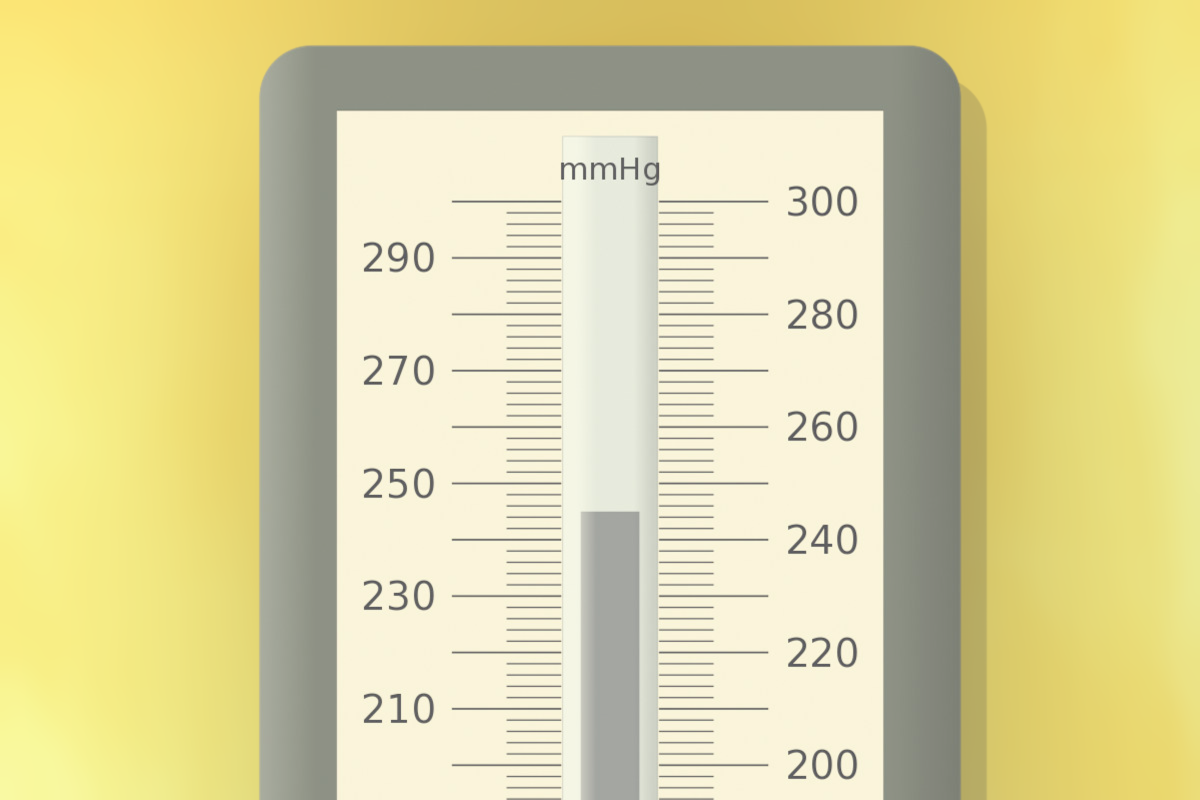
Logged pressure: 245,mmHg
